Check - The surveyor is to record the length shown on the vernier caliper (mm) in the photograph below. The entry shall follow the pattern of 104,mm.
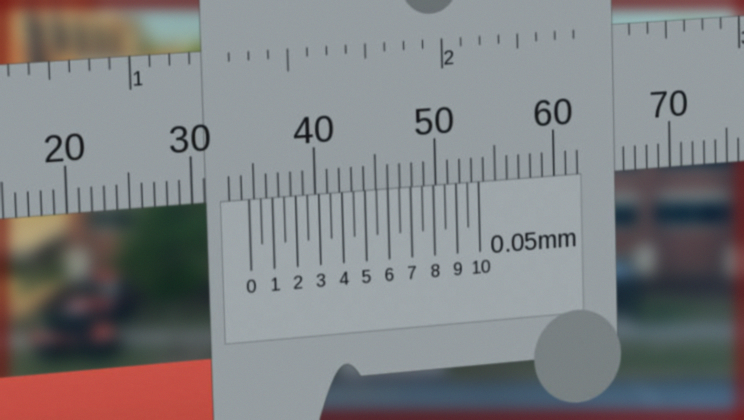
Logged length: 34.6,mm
